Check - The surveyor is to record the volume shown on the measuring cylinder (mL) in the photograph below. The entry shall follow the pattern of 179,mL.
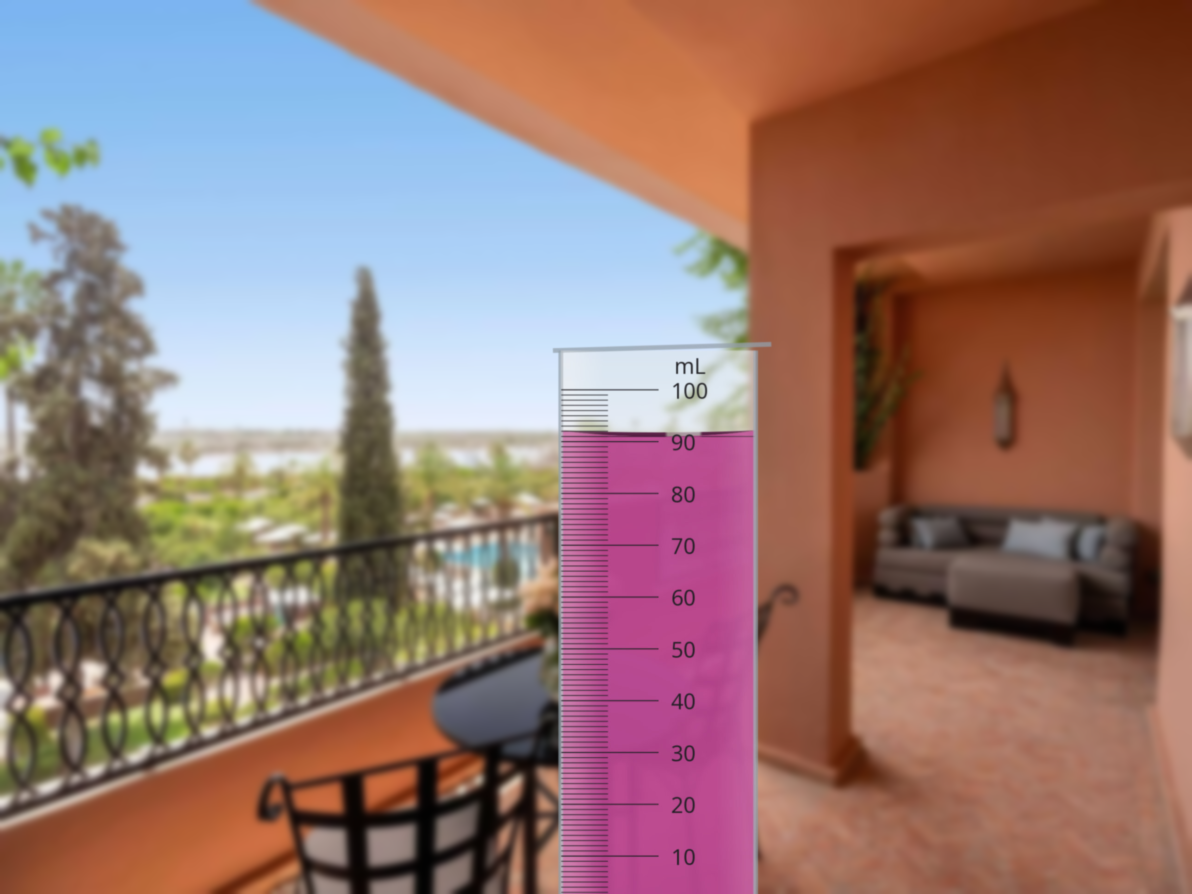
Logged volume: 91,mL
